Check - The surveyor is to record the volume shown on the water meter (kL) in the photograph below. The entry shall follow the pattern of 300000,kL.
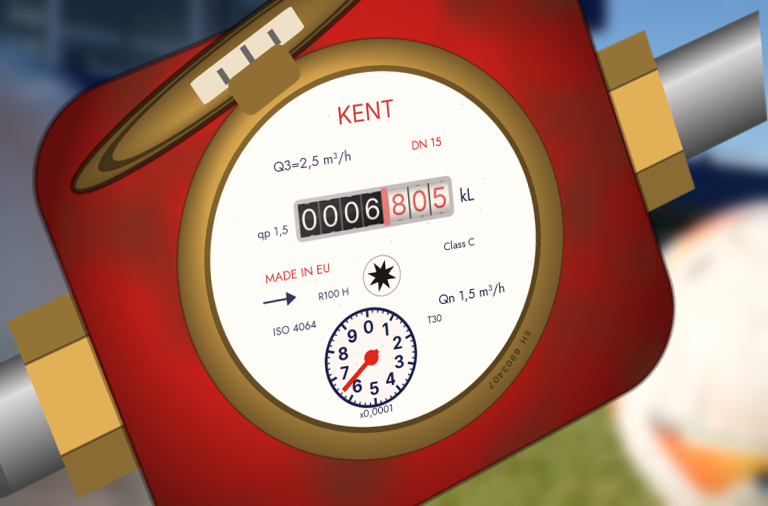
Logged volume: 6.8056,kL
